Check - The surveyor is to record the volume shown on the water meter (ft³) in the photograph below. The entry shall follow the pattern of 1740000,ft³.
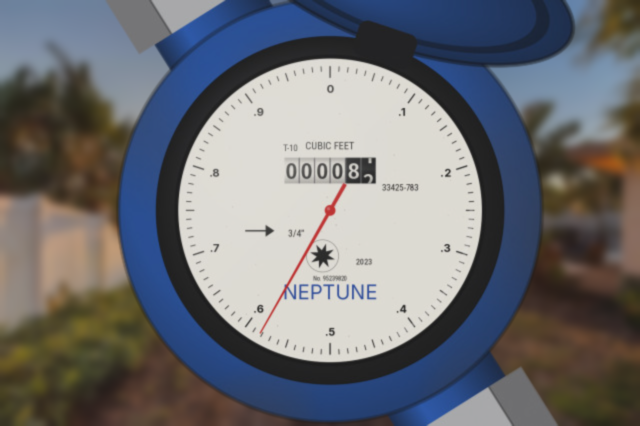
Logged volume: 81.58,ft³
